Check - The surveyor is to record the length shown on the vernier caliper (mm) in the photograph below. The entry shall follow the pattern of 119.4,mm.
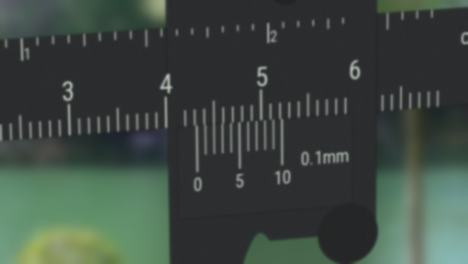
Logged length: 43.2,mm
